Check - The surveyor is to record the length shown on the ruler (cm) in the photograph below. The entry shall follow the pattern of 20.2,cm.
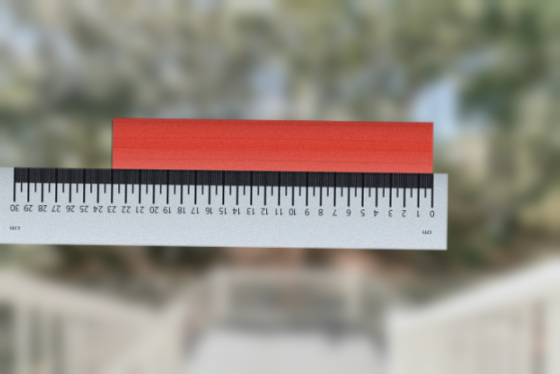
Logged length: 23,cm
